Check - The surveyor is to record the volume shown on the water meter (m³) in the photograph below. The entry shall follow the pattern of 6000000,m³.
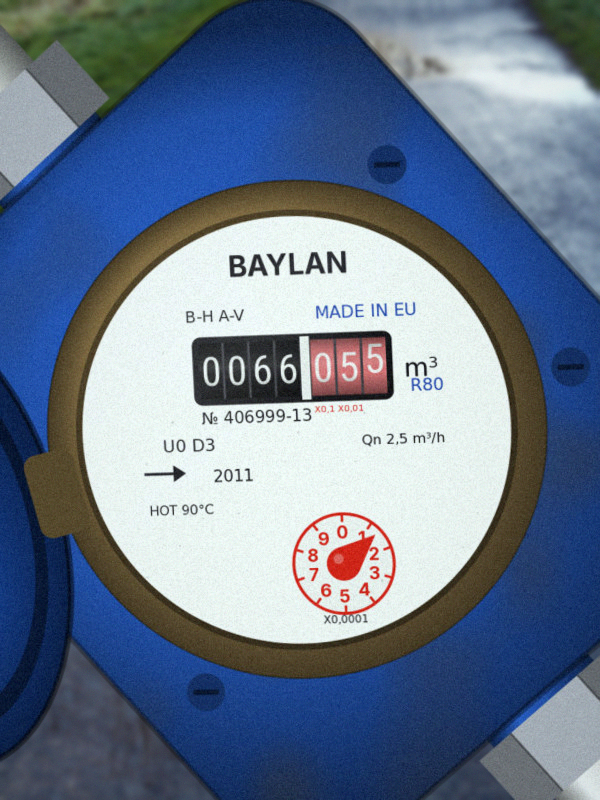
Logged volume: 66.0551,m³
